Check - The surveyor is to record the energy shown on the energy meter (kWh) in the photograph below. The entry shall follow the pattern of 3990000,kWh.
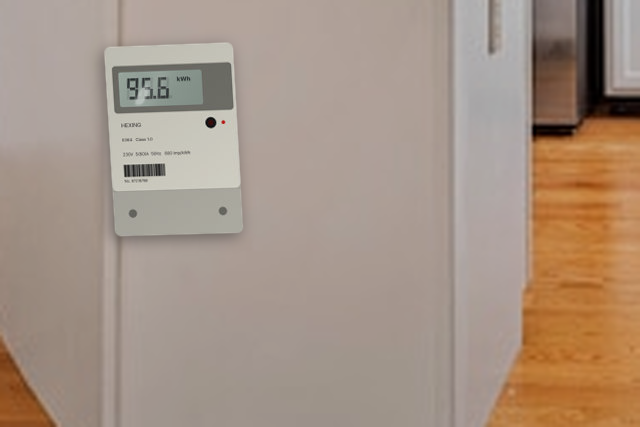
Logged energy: 95.6,kWh
